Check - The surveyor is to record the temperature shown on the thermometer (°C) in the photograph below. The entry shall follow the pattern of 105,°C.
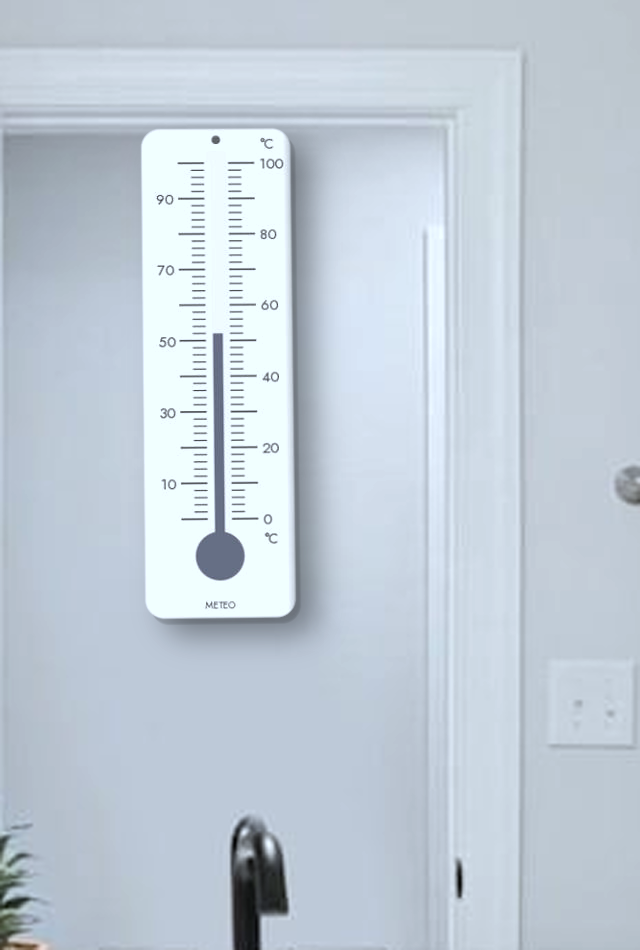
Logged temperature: 52,°C
